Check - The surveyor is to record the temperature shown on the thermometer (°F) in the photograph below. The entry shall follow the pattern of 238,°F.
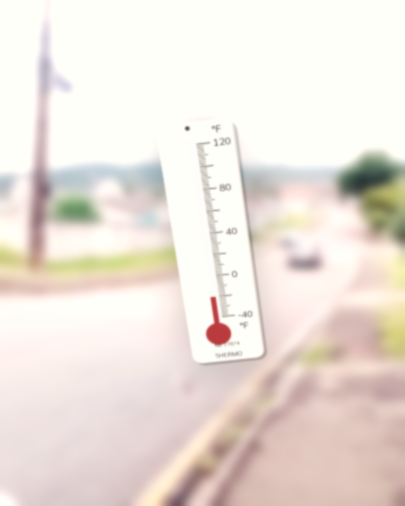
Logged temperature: -20,°F
